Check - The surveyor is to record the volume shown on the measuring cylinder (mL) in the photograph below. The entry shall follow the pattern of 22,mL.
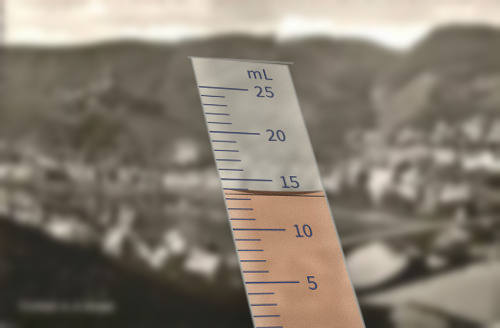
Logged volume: 13.5,mL
